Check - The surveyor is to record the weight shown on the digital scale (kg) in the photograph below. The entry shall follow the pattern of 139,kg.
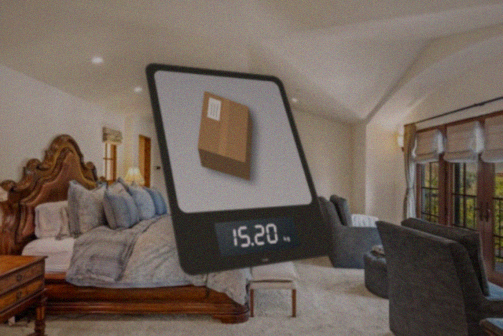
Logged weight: 15.20,kg
